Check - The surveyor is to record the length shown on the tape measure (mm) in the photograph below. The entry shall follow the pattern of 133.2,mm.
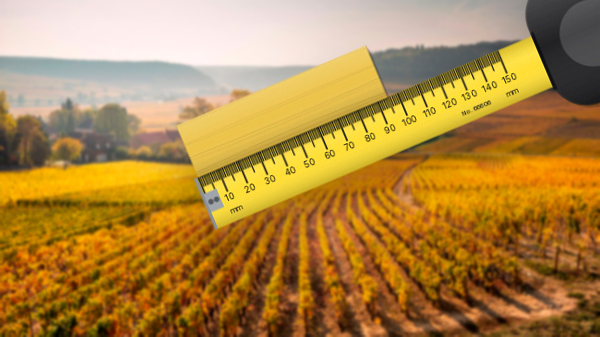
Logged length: 95,mm
